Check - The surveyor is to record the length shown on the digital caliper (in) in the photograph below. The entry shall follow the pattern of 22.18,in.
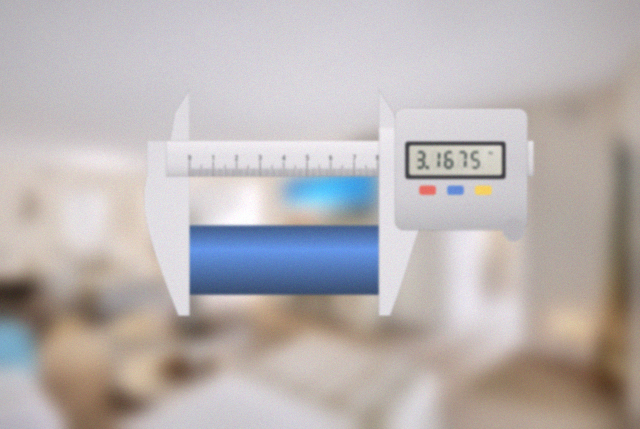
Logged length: 3.1675,in
